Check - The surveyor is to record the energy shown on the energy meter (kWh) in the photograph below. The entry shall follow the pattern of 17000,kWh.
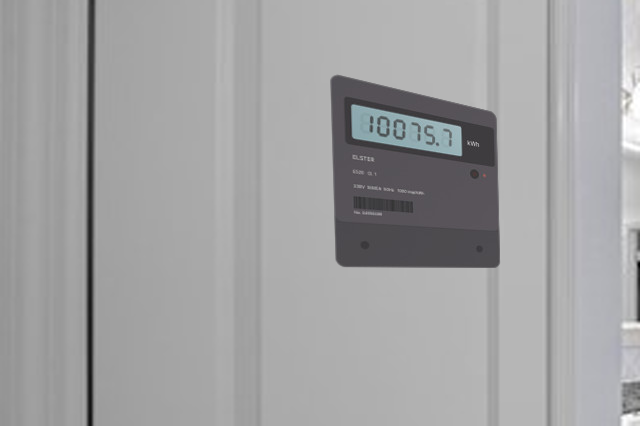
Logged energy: 10075.7,kWh
